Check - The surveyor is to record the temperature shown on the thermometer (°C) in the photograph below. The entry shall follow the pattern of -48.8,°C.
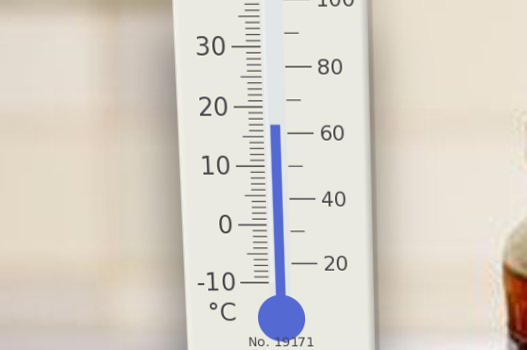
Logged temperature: 17,°C
